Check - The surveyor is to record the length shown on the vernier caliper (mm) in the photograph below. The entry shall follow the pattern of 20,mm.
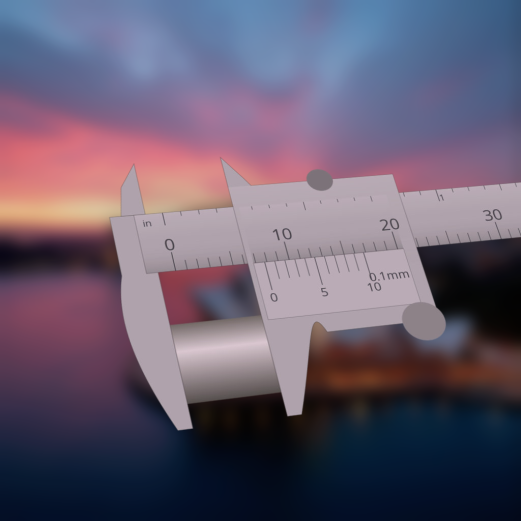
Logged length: 7.8,mm
